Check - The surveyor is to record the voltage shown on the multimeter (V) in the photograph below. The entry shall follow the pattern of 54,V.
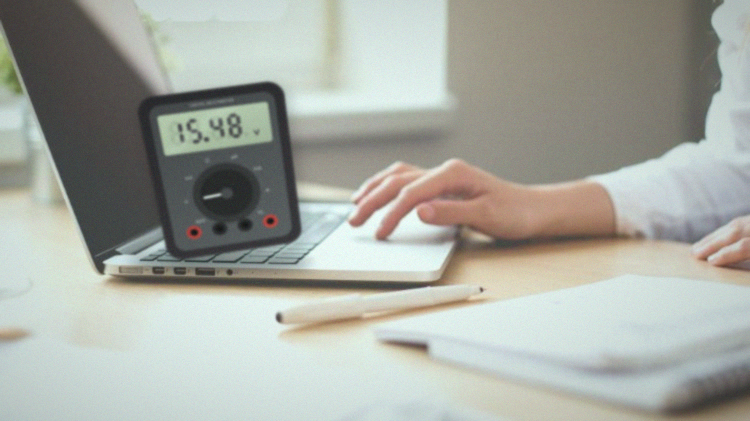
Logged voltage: 15.48,V
